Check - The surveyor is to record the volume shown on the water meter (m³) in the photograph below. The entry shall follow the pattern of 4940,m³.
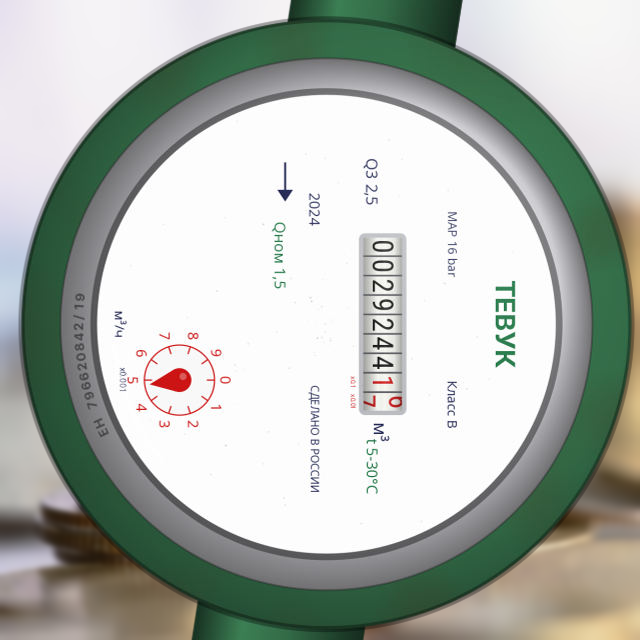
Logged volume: 29244.164,m³
